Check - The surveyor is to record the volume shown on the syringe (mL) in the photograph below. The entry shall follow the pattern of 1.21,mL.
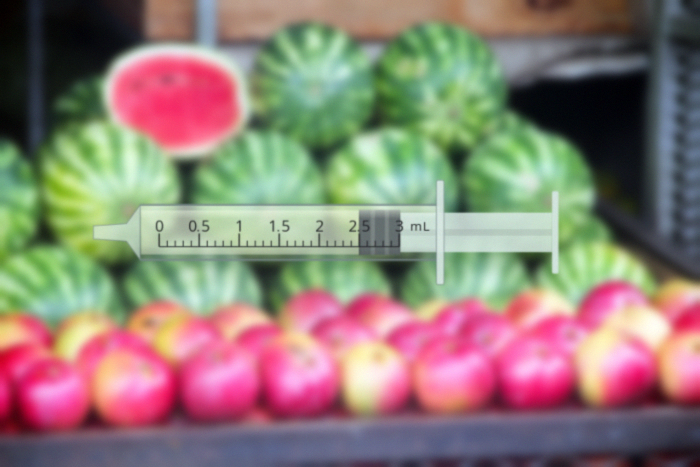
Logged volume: 2.5,mL
